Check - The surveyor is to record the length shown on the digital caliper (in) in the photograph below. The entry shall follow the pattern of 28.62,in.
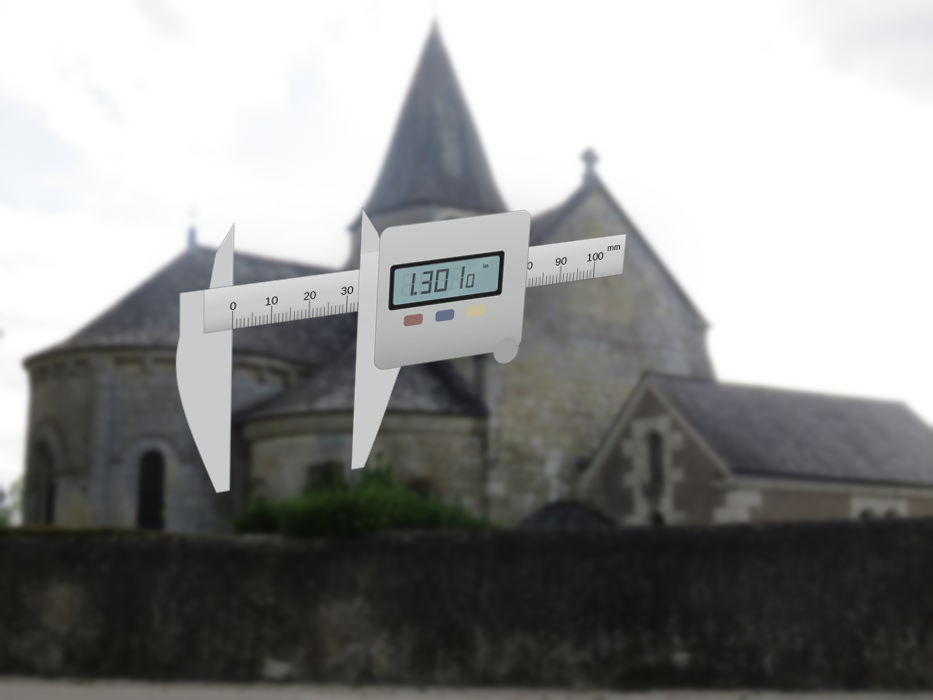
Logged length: 1.3010,in
